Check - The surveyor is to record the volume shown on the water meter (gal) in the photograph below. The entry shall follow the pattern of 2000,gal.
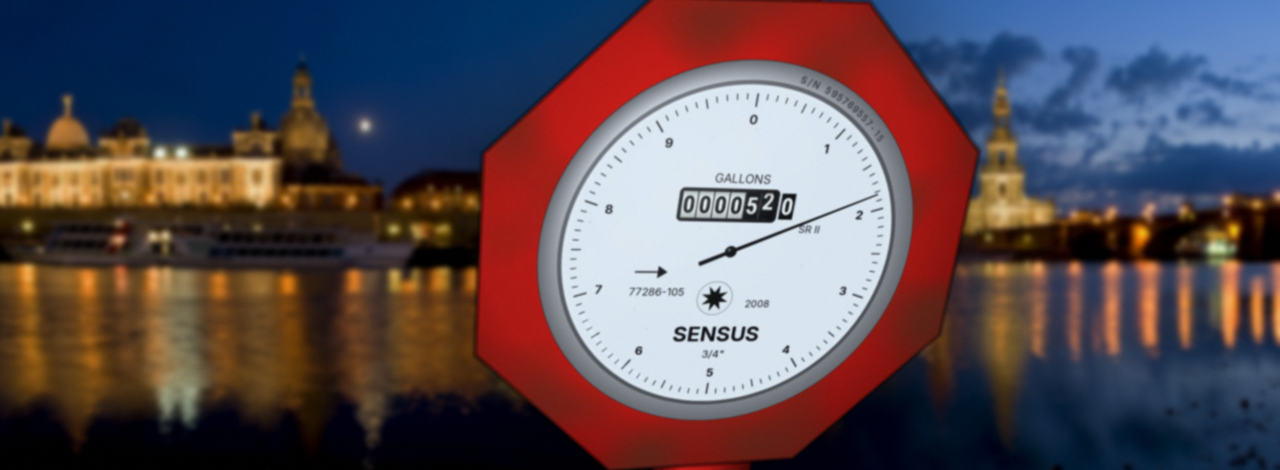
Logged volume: 521.8,gal
